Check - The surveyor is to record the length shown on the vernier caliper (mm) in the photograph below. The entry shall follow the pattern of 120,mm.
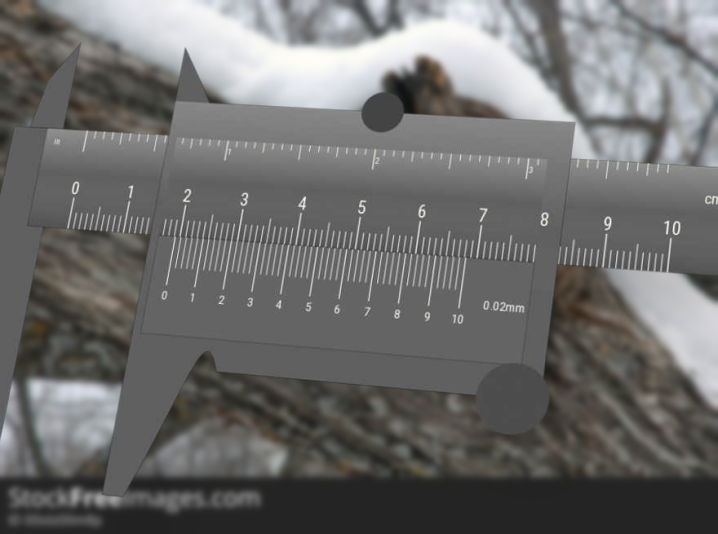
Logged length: 19.2,mm
